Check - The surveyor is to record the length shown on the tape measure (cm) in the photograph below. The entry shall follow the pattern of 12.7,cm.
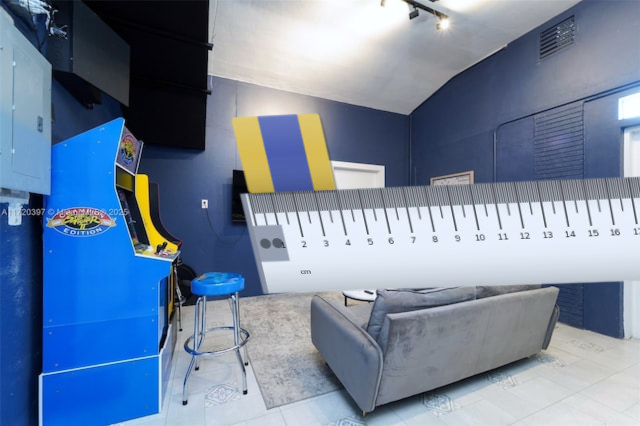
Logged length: 4,cm
